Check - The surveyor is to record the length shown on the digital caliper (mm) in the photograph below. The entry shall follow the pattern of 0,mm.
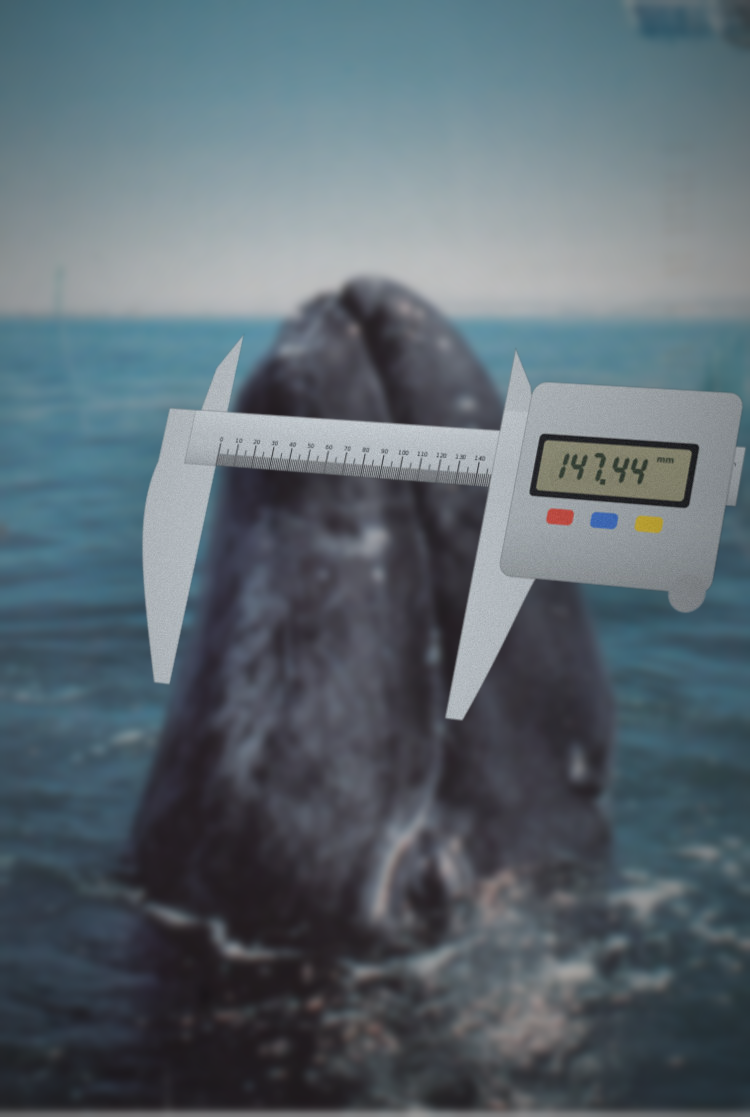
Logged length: 147.44,mm
